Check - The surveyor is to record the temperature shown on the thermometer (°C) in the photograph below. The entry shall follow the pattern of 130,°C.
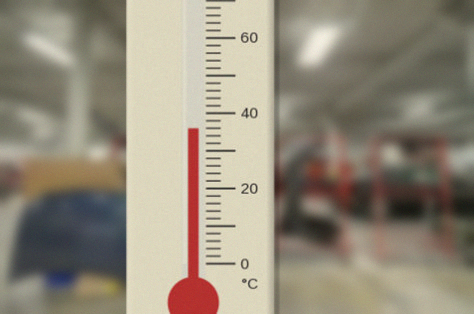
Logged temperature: 36,°C
